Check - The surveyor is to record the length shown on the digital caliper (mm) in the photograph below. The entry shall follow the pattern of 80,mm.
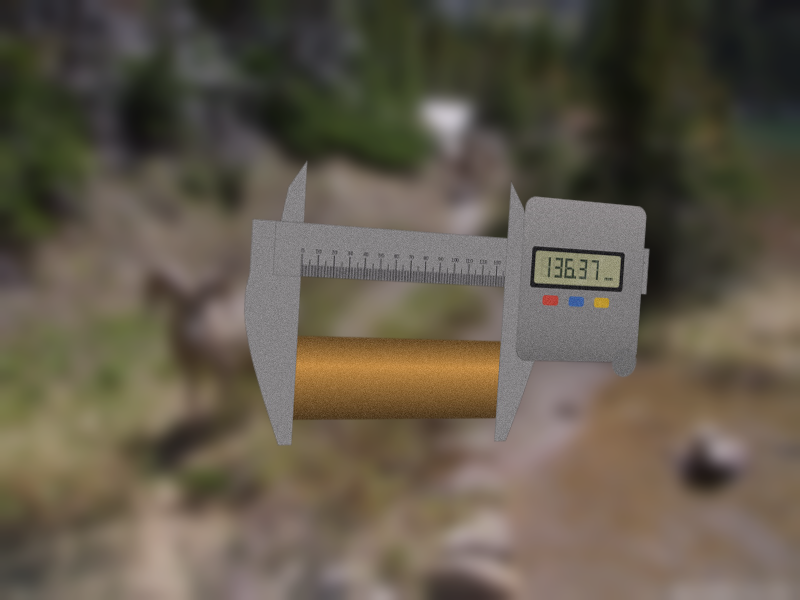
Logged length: 136.37,mm
